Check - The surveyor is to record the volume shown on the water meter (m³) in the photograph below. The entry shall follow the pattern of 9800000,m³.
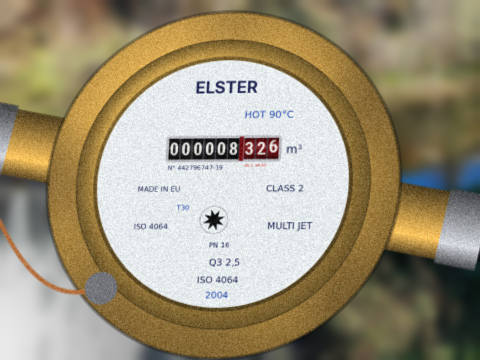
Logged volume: 8.326,m³
